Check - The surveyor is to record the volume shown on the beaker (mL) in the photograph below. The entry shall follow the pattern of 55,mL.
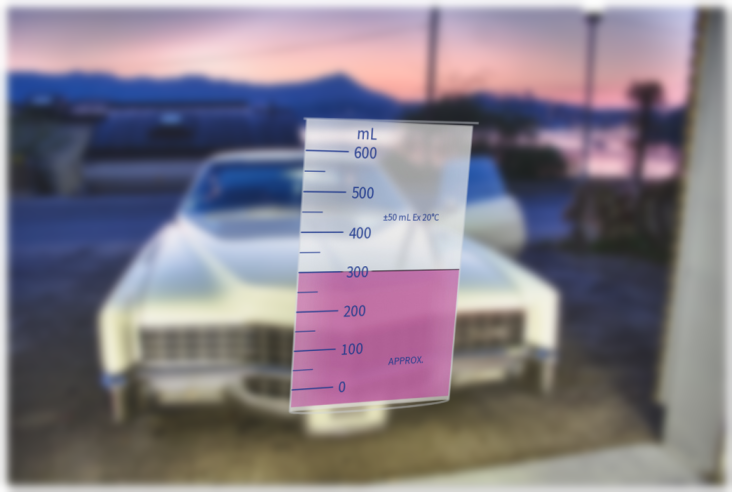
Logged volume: 300,mL
